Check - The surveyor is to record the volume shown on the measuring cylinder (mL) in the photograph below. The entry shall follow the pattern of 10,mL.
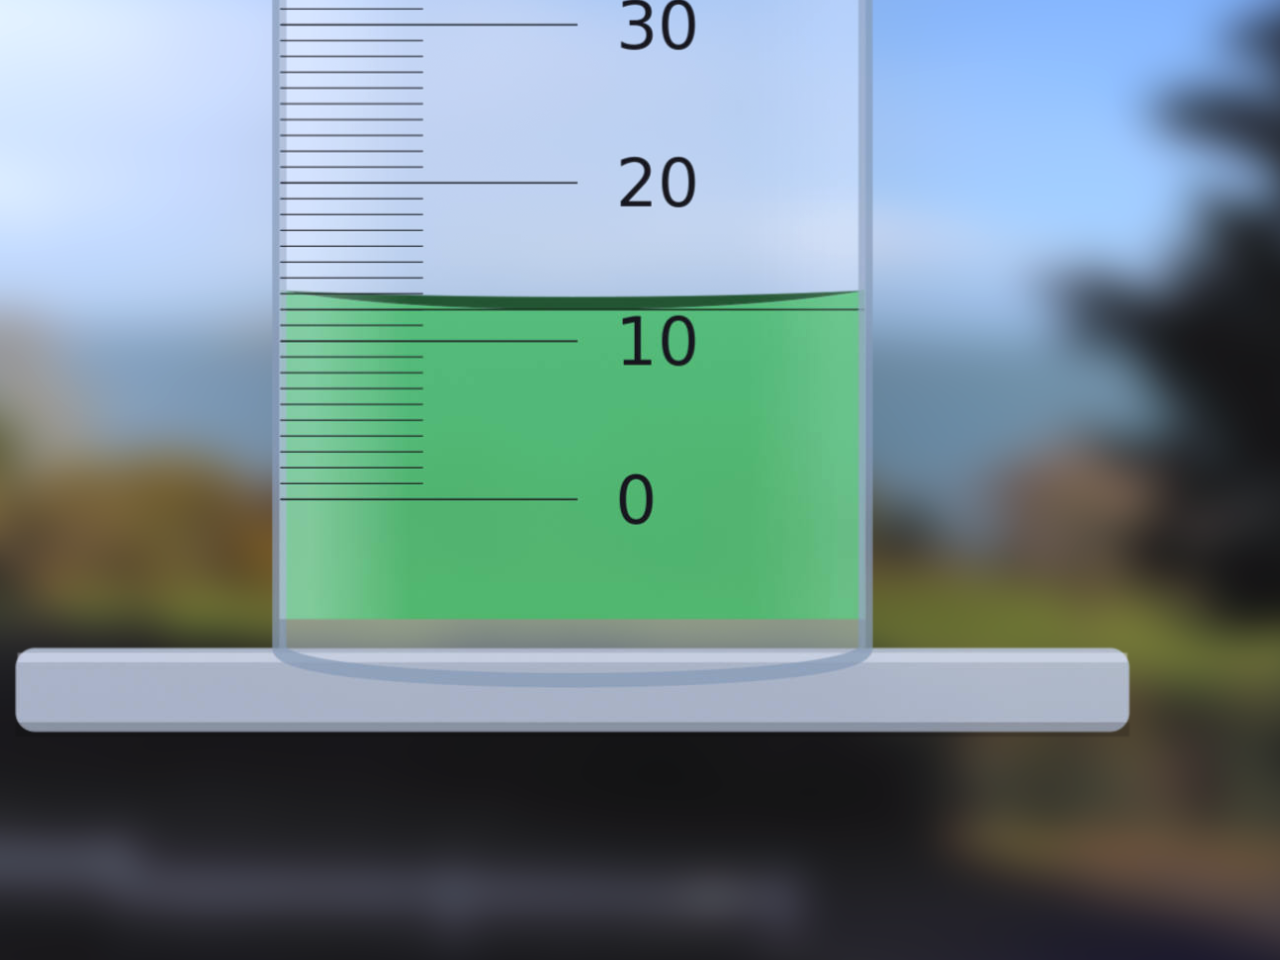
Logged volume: 12,mL
